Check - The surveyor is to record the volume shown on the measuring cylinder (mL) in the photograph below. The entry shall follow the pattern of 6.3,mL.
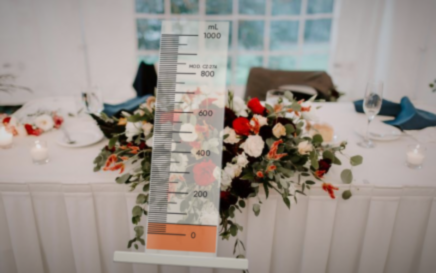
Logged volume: 50,mL
